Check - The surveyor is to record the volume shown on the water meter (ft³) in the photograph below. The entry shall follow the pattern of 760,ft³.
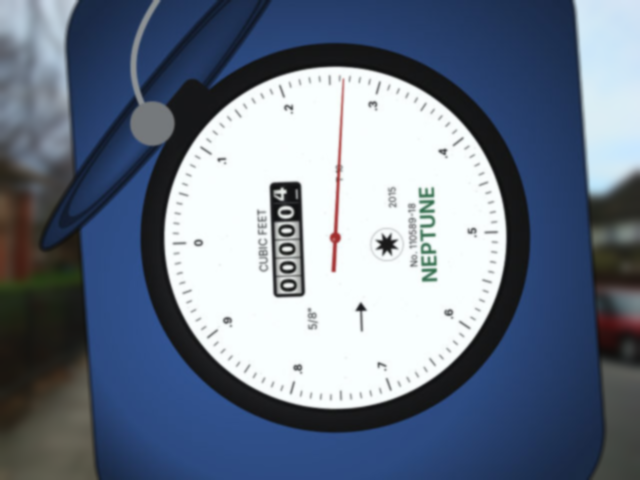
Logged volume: 4.26,ft³
